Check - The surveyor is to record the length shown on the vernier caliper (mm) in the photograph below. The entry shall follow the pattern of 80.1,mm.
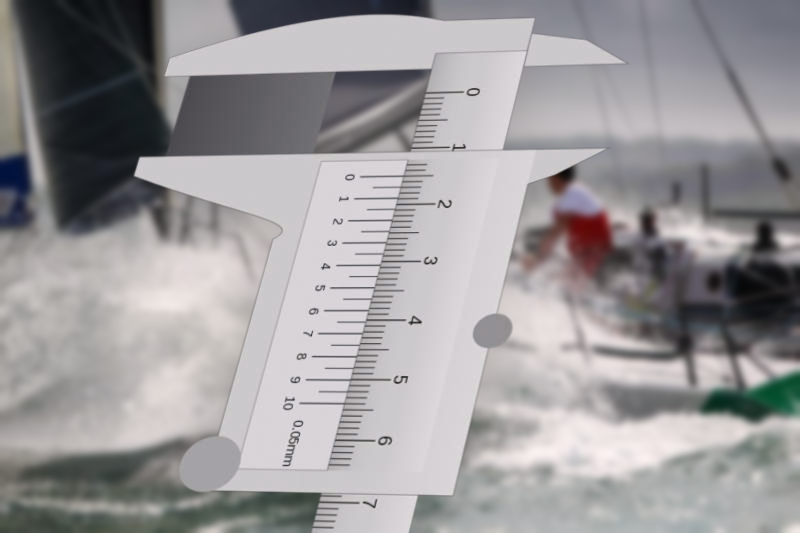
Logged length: 15.0,mm
